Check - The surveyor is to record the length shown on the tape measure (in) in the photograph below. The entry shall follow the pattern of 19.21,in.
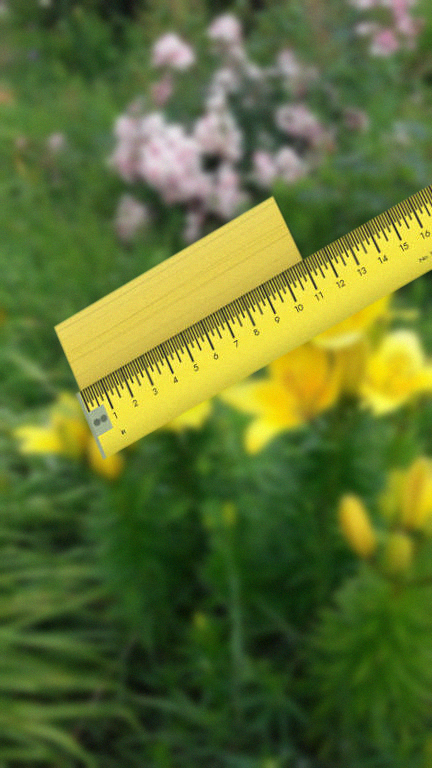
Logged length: 11,in
